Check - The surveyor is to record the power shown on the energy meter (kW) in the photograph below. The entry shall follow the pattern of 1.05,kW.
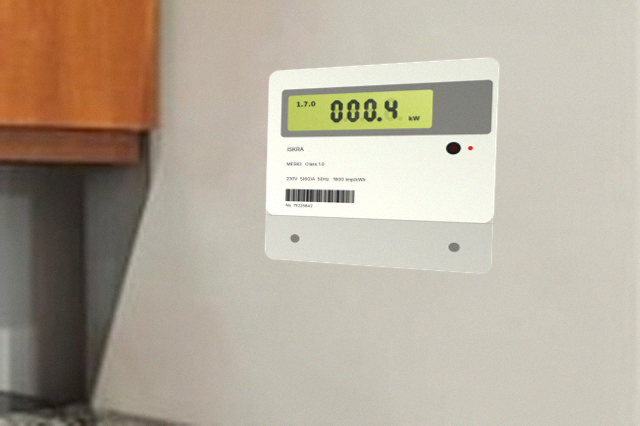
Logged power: 0.4,kW
